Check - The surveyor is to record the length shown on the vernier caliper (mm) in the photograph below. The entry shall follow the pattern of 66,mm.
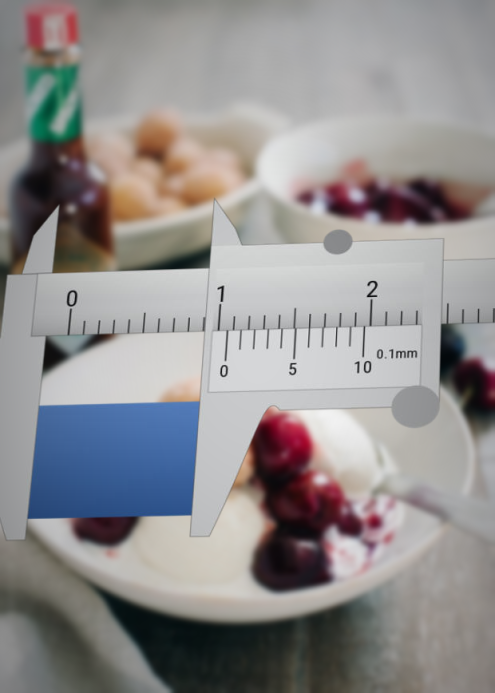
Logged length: 10.6,mm
